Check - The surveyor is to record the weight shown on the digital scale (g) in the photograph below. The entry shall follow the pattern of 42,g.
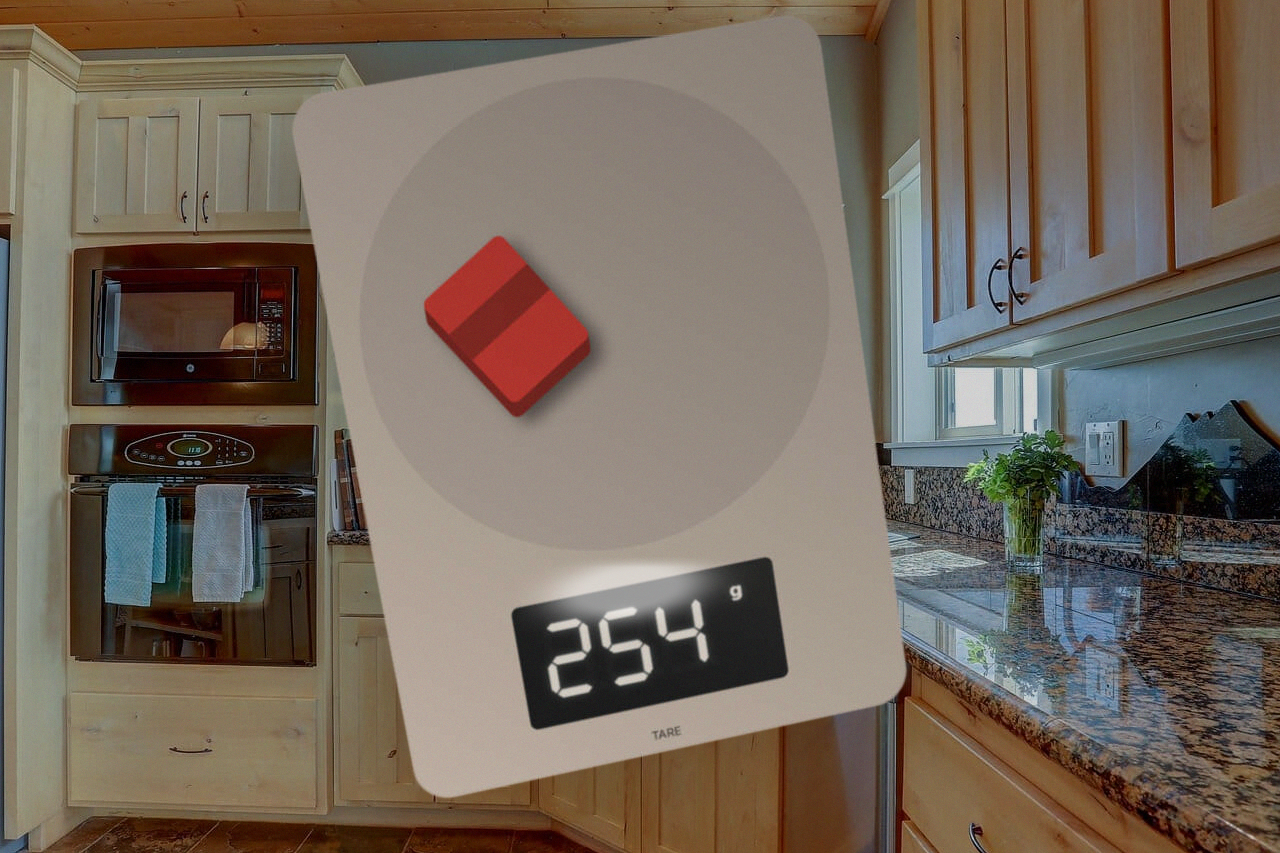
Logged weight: 254,g
